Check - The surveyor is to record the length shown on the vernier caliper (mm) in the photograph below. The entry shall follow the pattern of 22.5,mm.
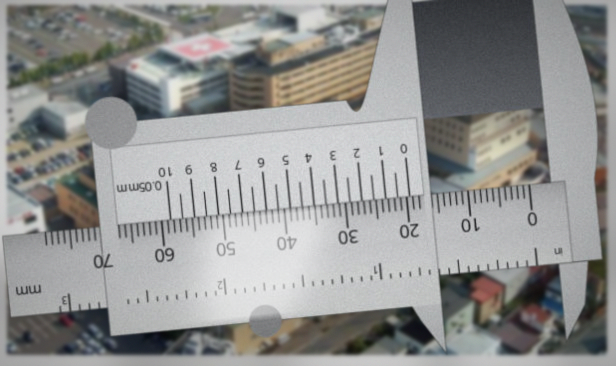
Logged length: 19.5,mm
